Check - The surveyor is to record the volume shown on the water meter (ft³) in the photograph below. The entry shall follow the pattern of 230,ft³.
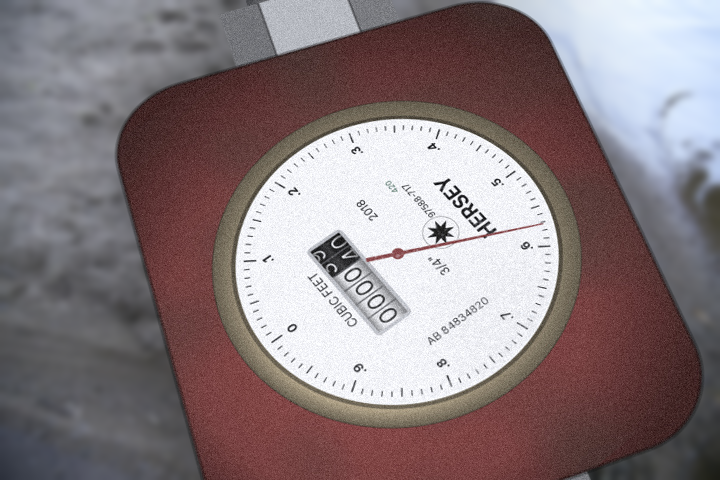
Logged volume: 39.57,ft³
